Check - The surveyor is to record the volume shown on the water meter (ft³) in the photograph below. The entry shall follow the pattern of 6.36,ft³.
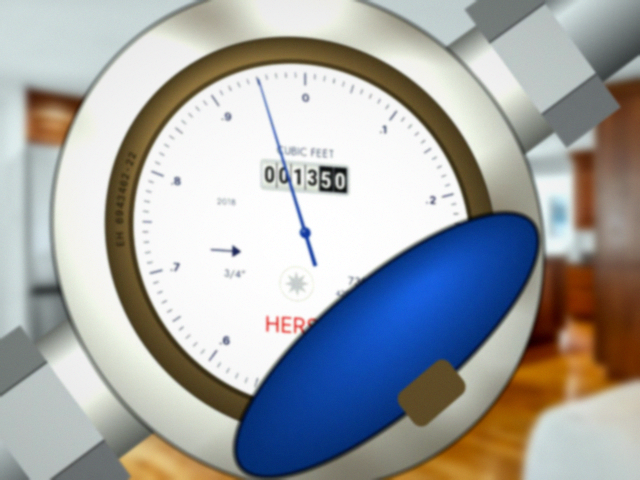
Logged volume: 1349.95,ft³
